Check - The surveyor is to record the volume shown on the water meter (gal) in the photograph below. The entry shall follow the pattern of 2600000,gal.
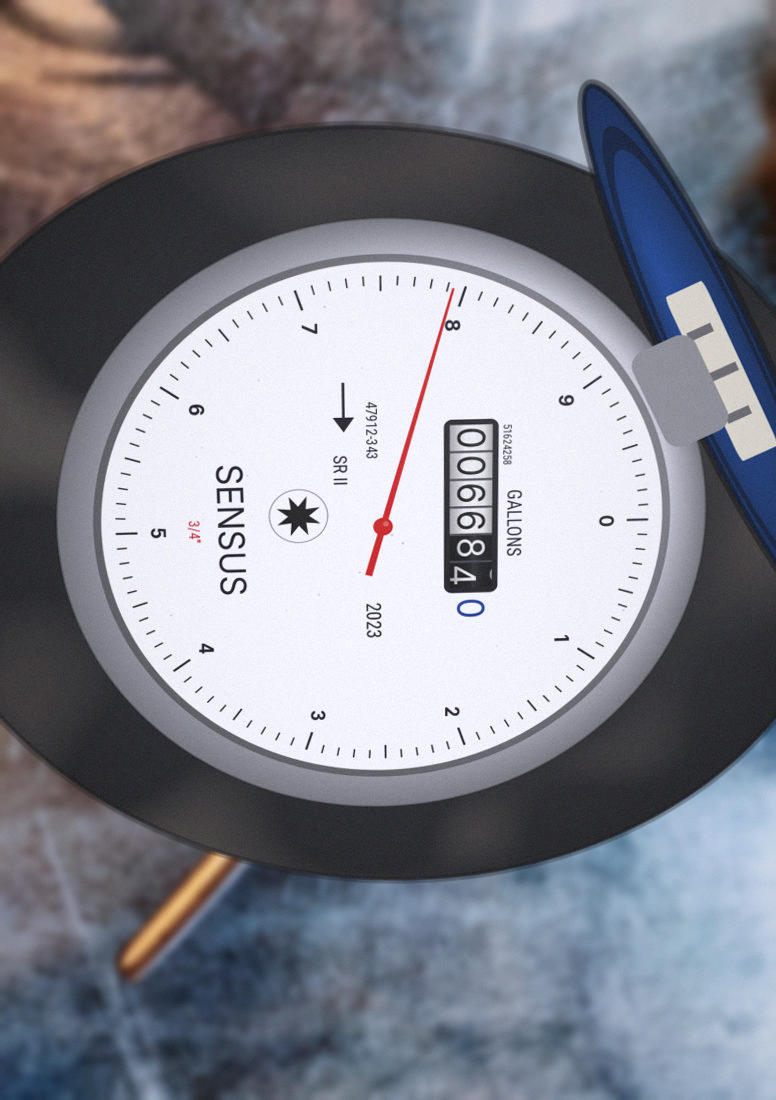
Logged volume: 66837.9,gal
